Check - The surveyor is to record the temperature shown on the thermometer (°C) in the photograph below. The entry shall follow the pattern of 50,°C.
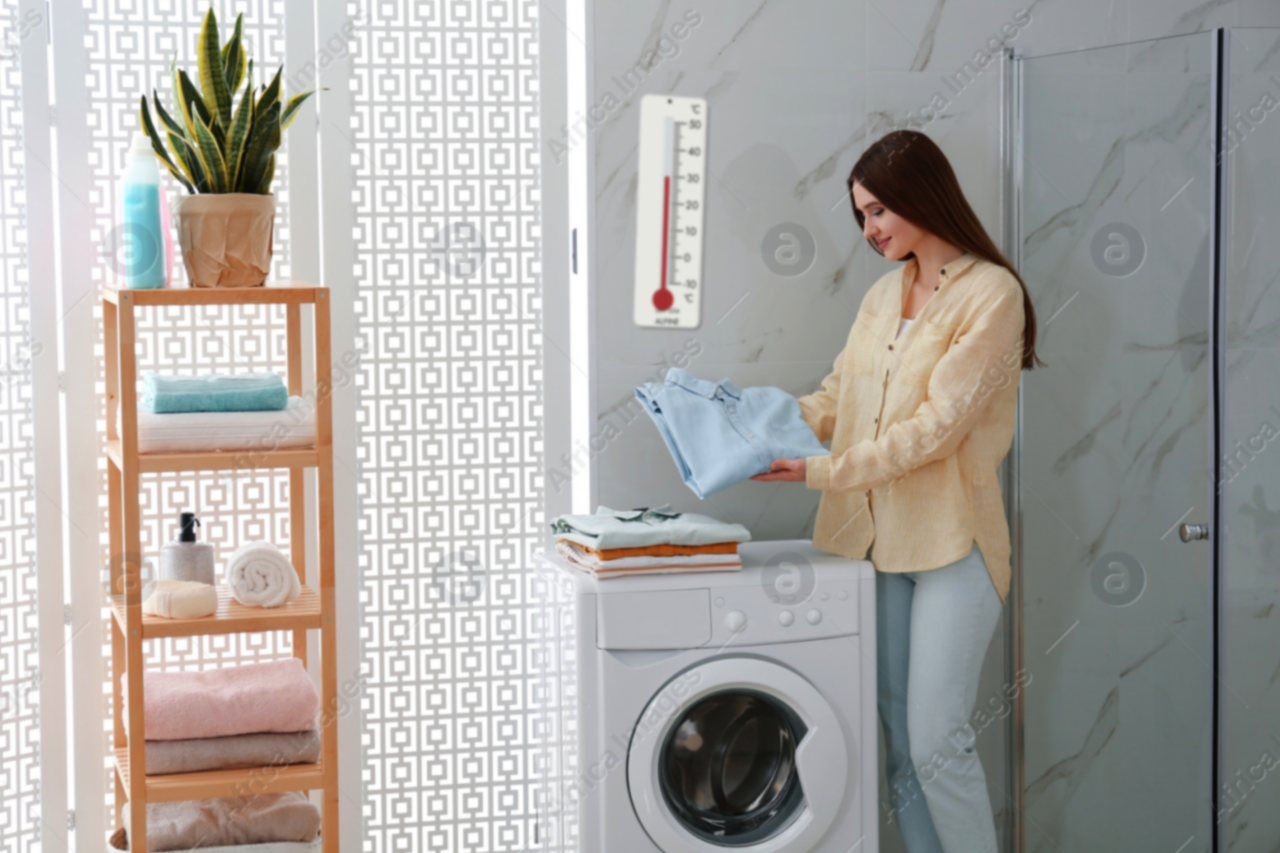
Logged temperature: 30,°C
